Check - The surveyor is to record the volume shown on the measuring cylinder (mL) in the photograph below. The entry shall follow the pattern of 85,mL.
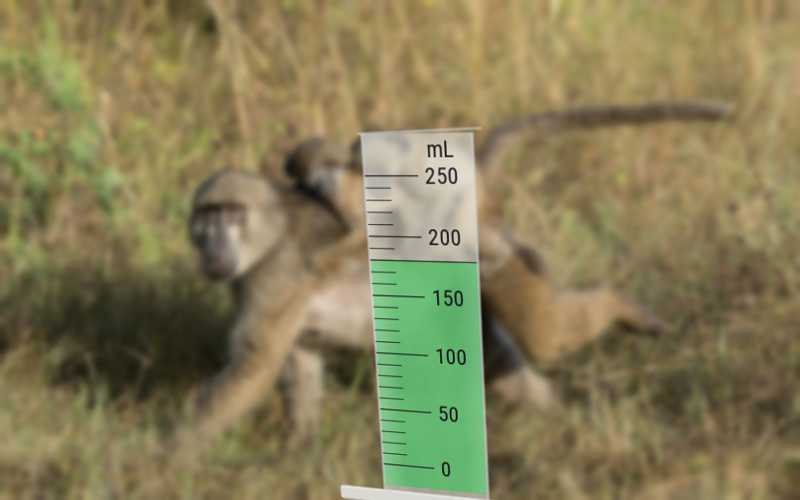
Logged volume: 180,mL
